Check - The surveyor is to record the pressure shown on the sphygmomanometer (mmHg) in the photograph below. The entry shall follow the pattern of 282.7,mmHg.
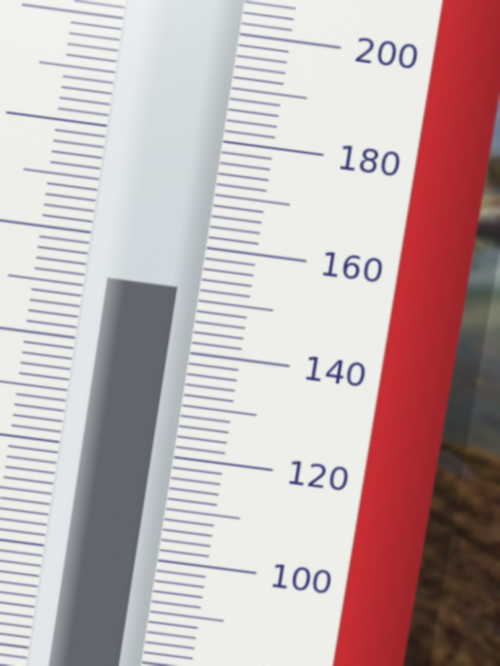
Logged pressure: 152,mmHg
